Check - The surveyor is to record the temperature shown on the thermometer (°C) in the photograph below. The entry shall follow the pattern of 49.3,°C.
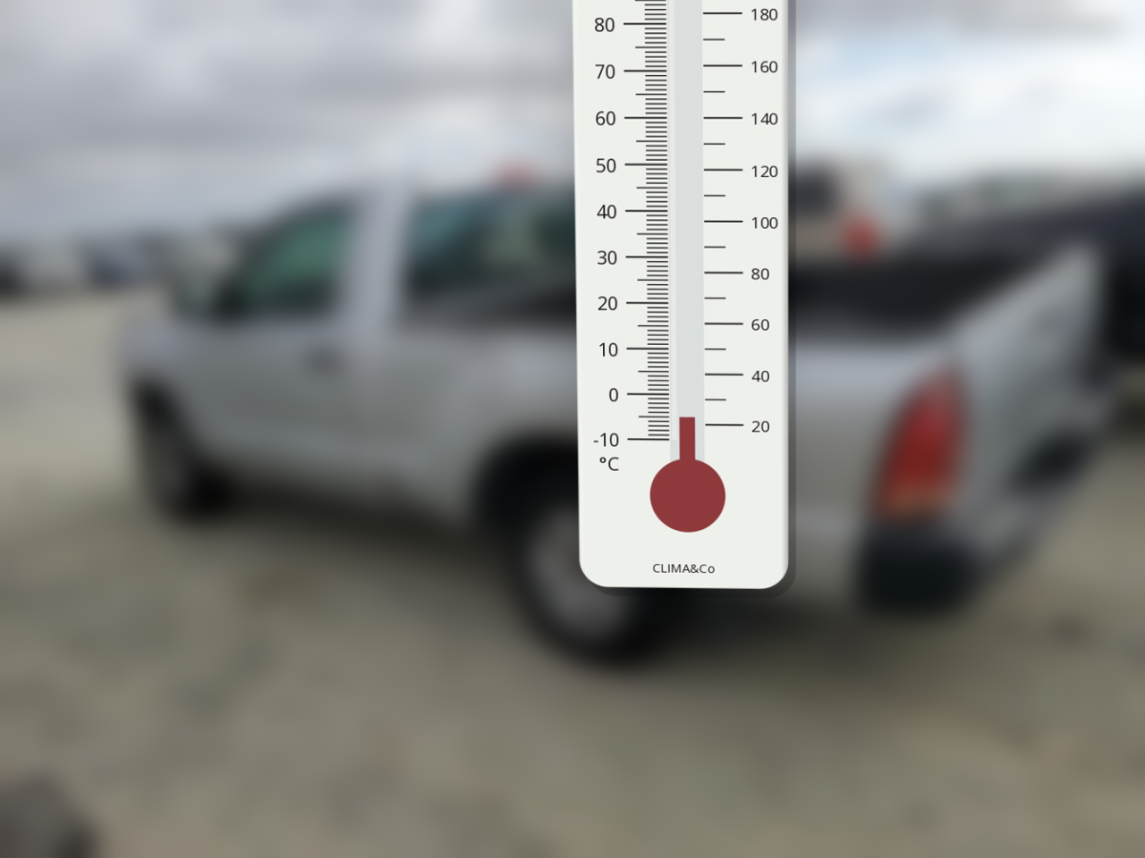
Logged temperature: -5,°C
